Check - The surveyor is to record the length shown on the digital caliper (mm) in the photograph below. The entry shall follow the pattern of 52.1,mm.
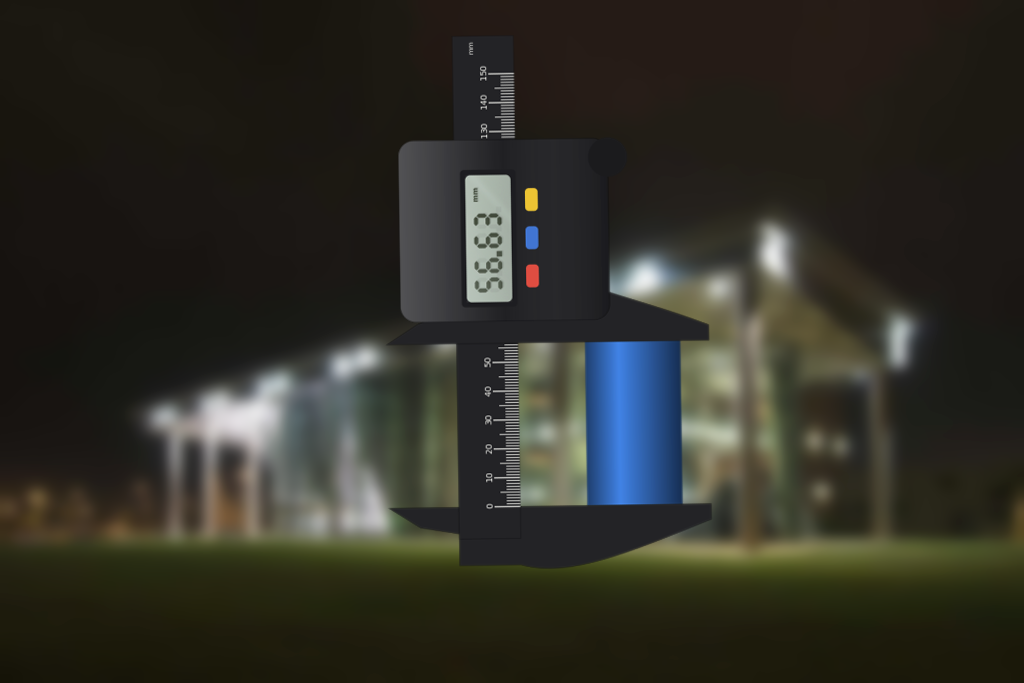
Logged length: 56.63,mm
